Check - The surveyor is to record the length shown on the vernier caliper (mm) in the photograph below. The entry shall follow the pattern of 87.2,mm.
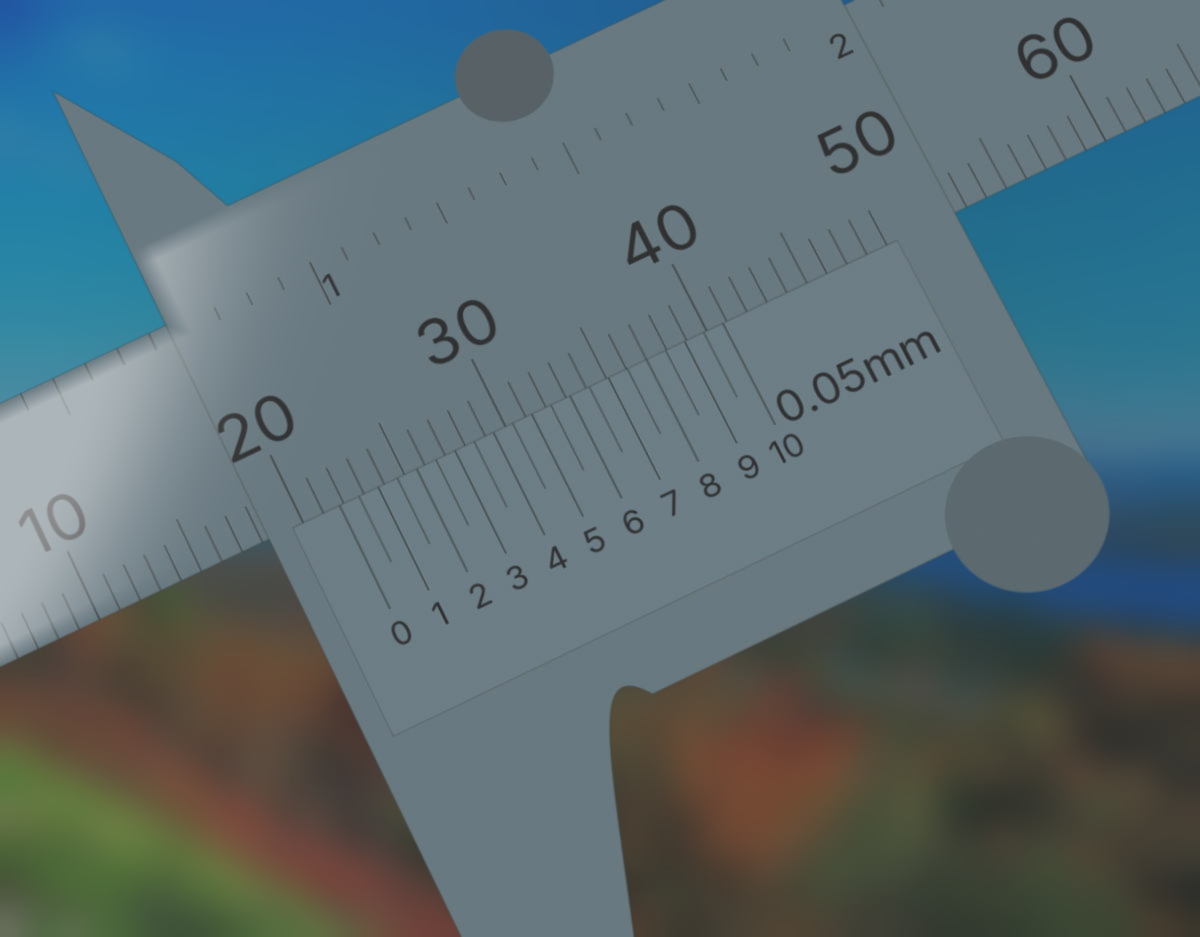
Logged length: 21.8,mm
